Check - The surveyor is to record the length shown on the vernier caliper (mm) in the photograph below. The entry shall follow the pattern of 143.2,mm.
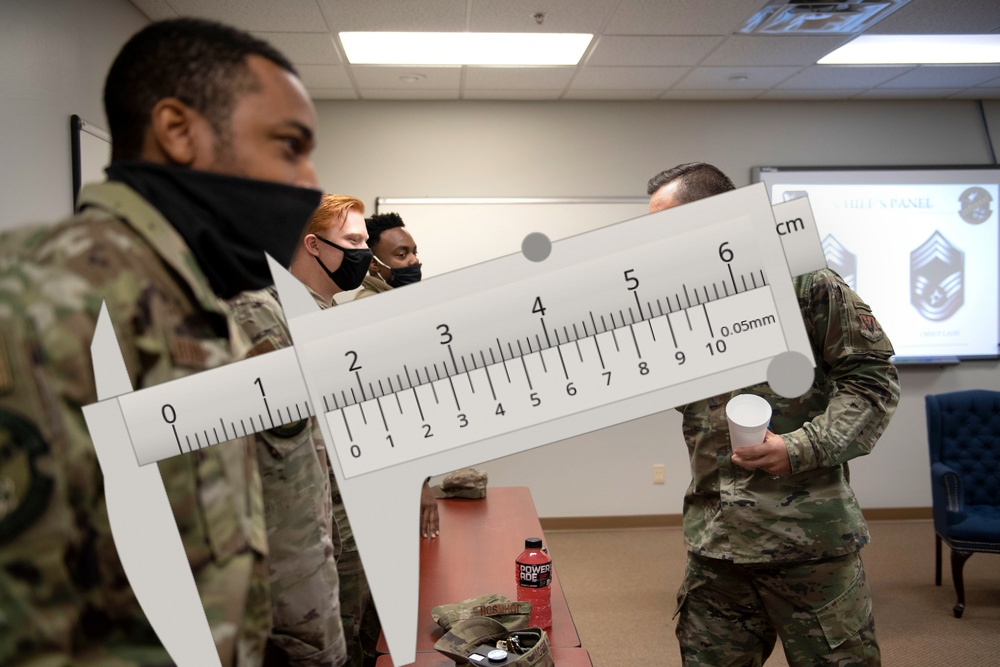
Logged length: 17.4,mm
